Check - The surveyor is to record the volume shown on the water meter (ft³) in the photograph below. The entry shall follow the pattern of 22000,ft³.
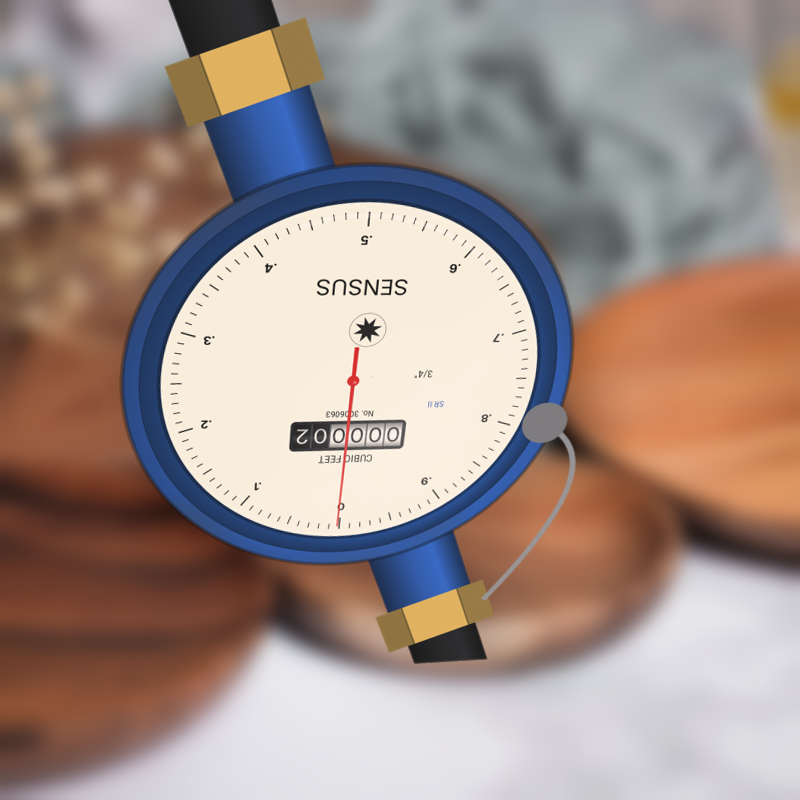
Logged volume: 2.00,ft³
